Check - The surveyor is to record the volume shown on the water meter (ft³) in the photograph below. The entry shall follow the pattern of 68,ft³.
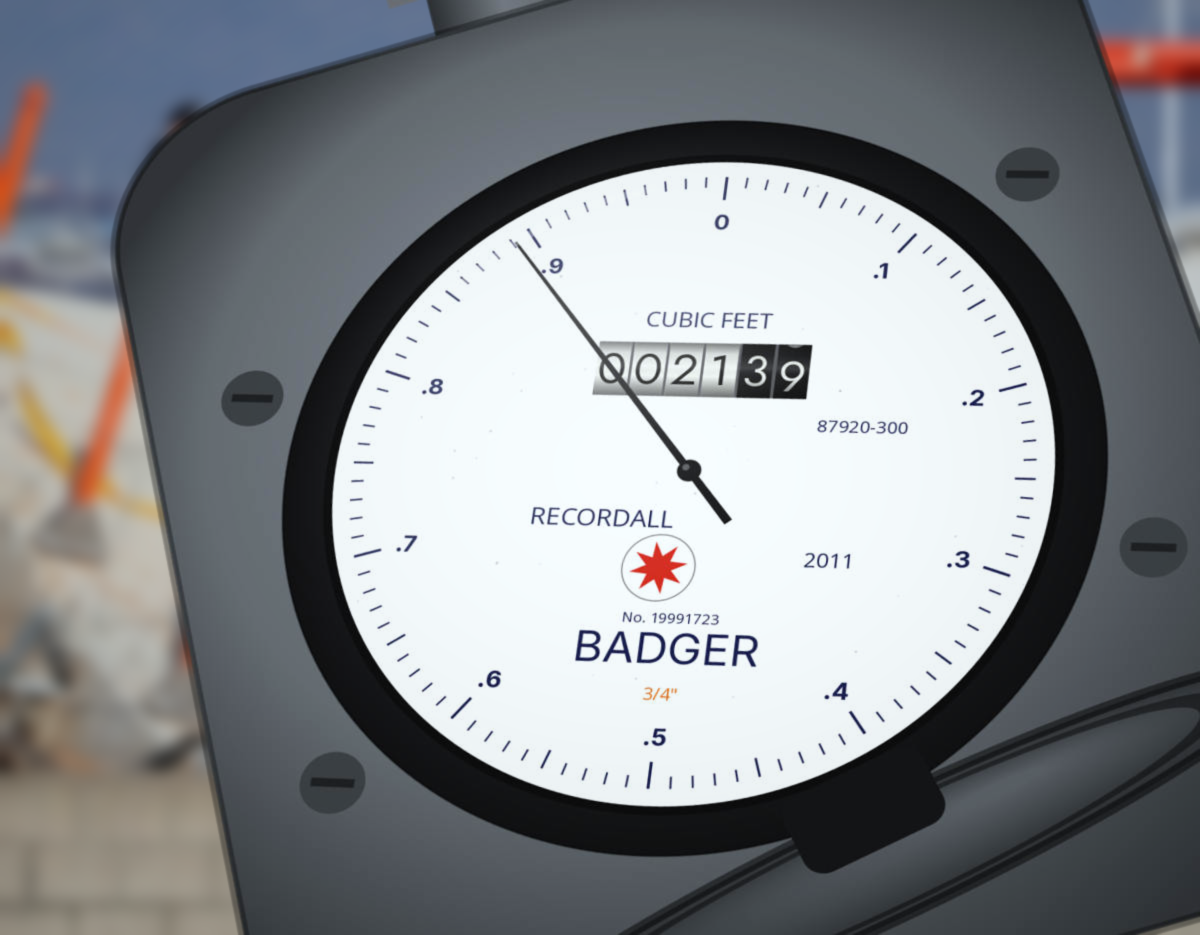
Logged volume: 2138.89,ft³
